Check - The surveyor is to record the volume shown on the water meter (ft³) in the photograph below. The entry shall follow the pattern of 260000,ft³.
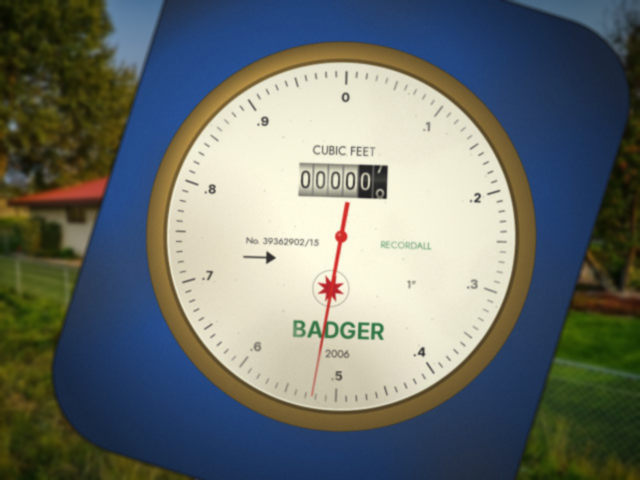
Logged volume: 7.52,ft³
